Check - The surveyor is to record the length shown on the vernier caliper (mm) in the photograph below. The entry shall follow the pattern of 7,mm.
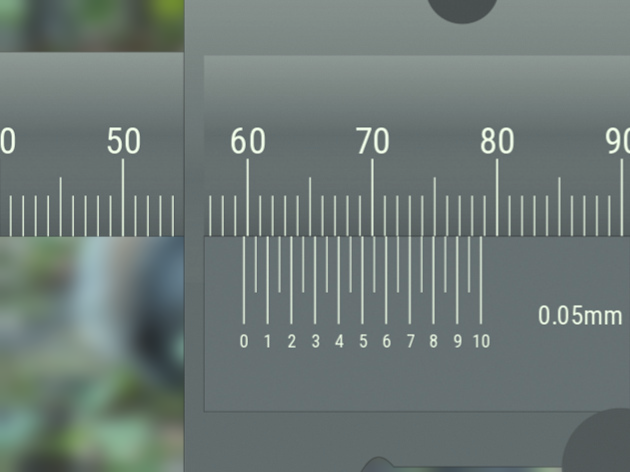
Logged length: 59.7,mm
